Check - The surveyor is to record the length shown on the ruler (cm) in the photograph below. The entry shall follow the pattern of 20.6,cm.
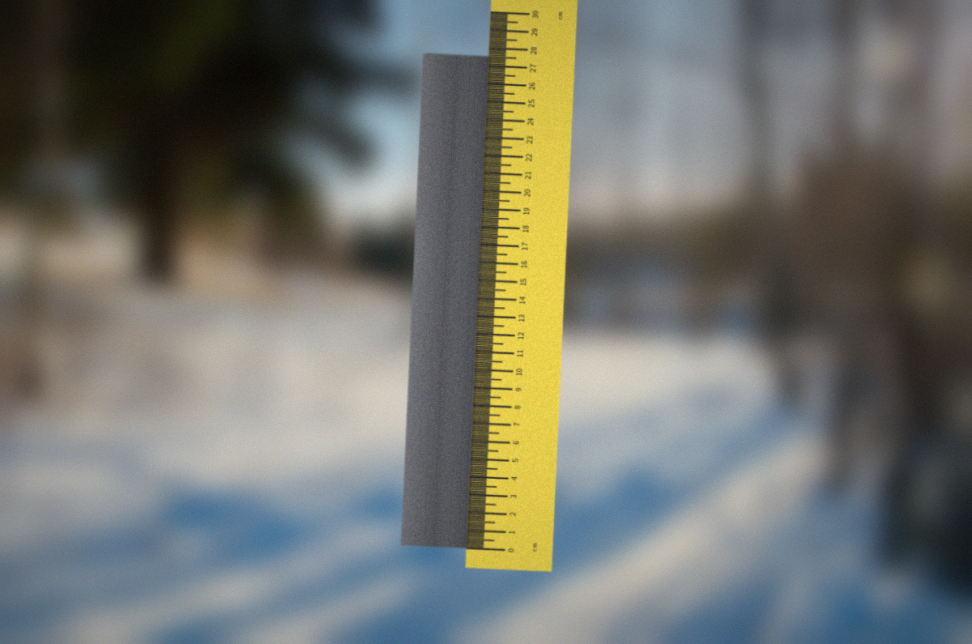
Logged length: 27.5,cm
